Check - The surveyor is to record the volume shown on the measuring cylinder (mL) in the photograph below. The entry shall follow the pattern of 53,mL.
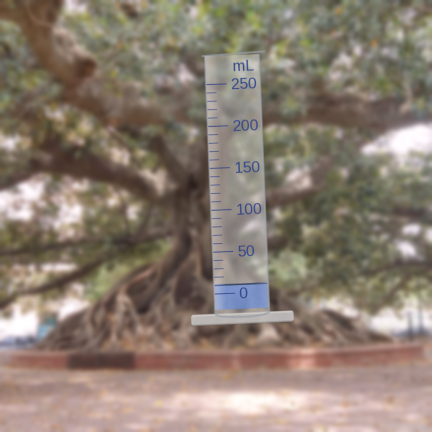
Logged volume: 10,mL
